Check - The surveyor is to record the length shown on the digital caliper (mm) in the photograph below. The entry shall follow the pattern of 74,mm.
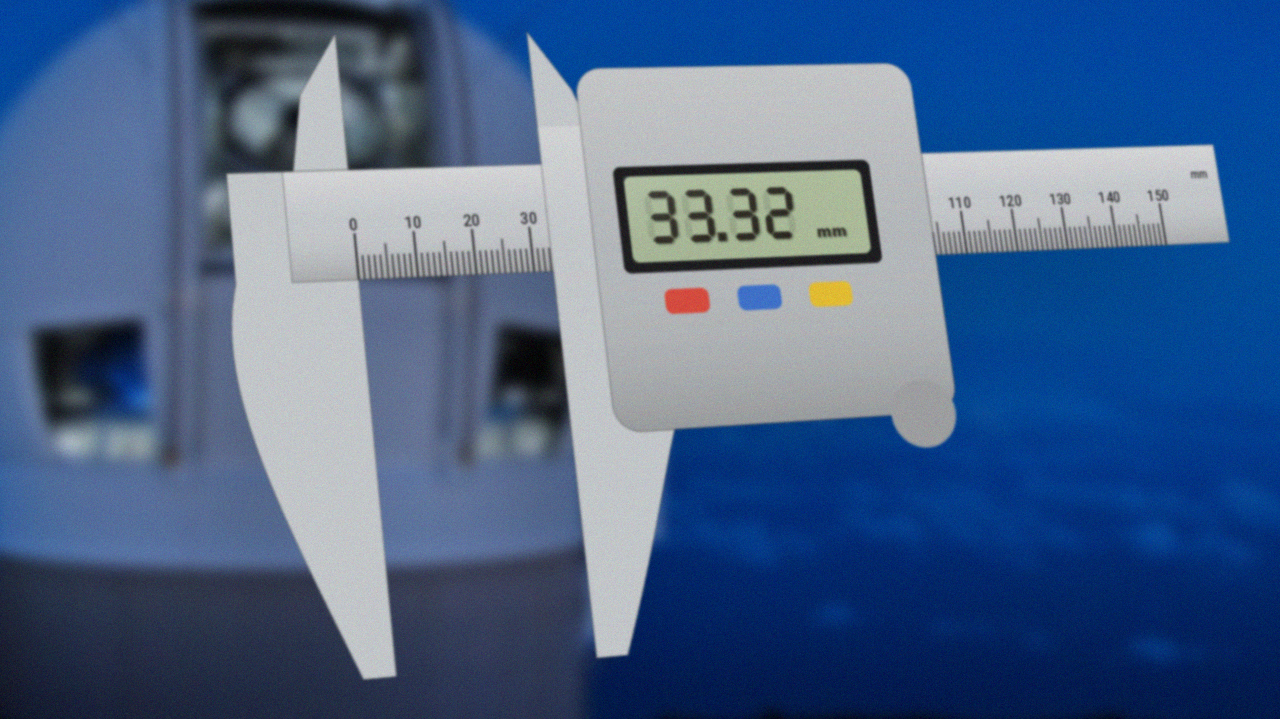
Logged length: 33.32,mm
